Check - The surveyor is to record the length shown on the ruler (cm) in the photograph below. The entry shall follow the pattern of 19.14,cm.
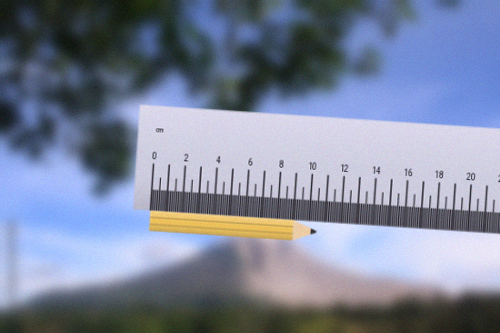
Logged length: 10.5,cm
